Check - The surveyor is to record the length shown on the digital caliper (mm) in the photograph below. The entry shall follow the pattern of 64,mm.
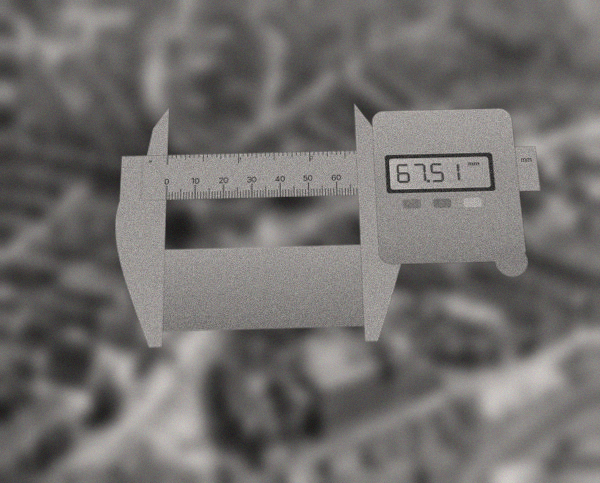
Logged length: 67.51,mm
